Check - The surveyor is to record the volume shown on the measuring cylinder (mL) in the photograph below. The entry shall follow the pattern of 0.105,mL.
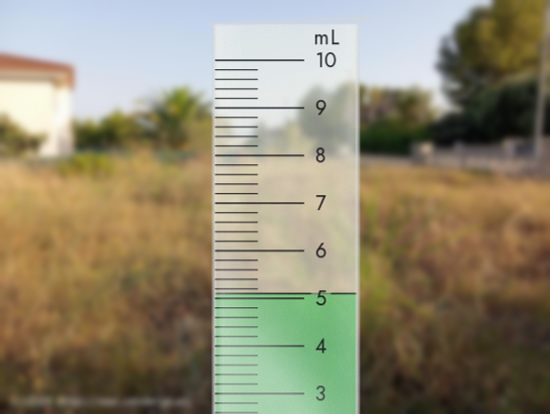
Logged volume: 5.1,mL
